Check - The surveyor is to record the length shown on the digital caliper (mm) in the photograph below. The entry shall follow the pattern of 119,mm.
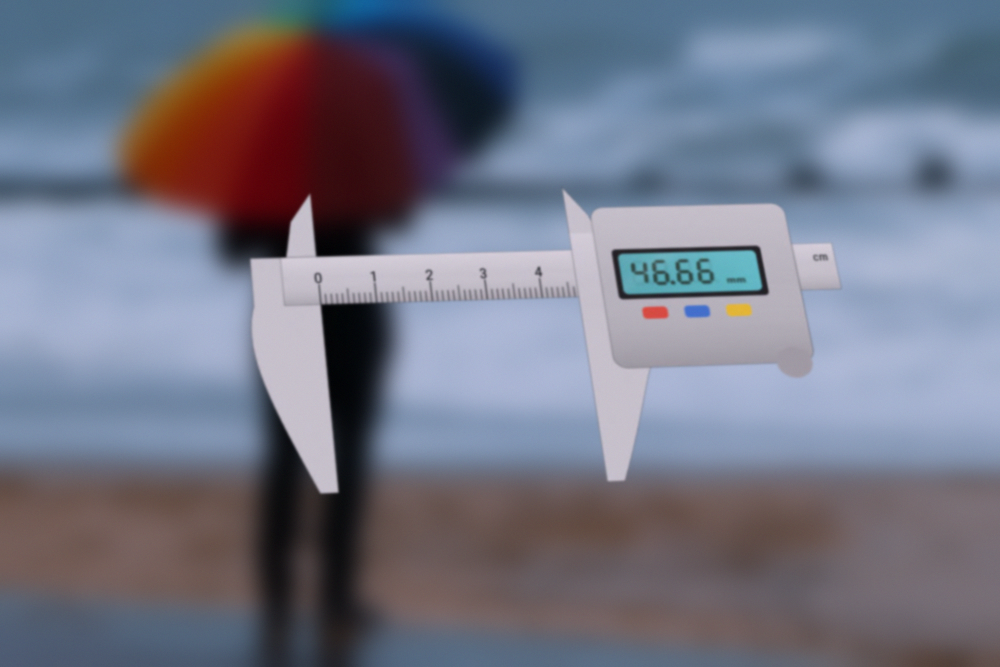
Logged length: 46.66,mm
